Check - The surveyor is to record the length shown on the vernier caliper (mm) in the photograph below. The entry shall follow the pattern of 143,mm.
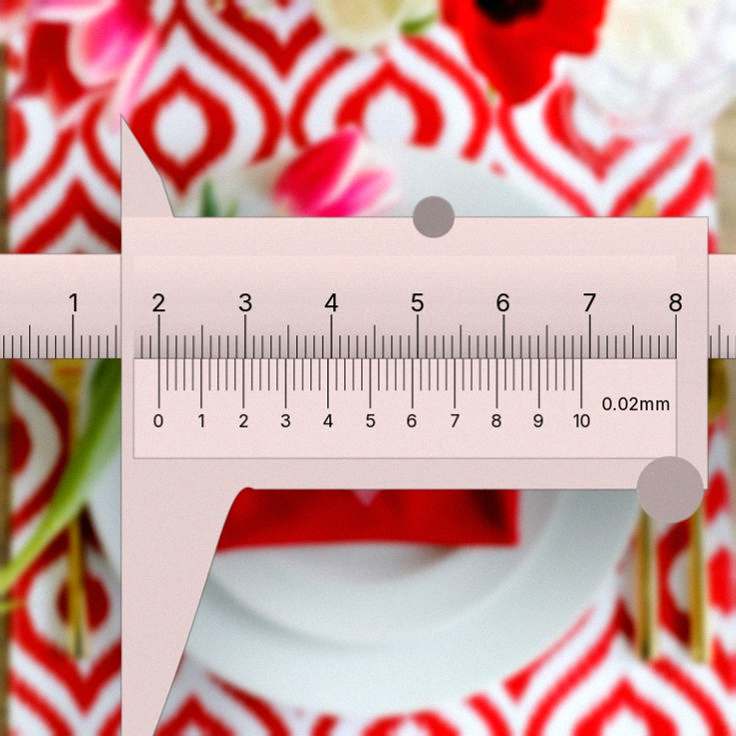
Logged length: 20.0,mm
